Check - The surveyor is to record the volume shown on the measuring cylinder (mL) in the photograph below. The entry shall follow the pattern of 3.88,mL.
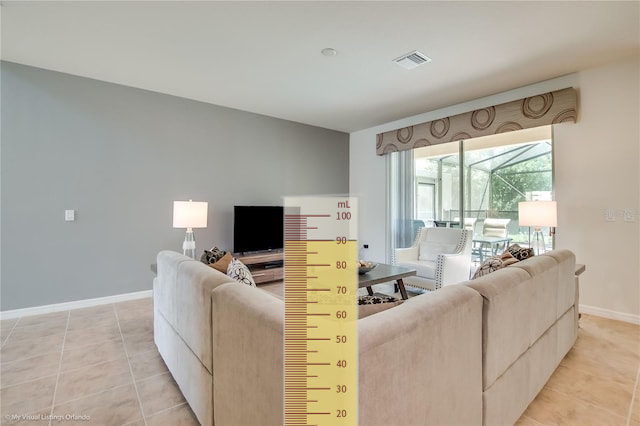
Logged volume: 90,mL
